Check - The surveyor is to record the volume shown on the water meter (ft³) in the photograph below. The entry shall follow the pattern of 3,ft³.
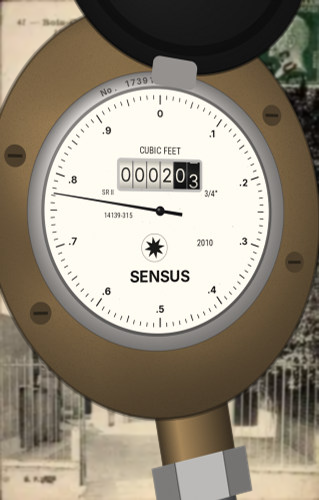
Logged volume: 202.77,ft³
